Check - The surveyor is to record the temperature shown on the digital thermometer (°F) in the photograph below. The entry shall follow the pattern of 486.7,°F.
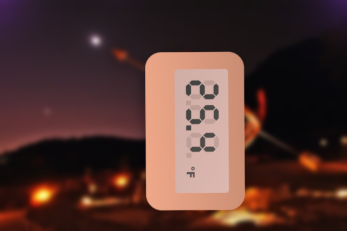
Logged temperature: 25.4,°F
